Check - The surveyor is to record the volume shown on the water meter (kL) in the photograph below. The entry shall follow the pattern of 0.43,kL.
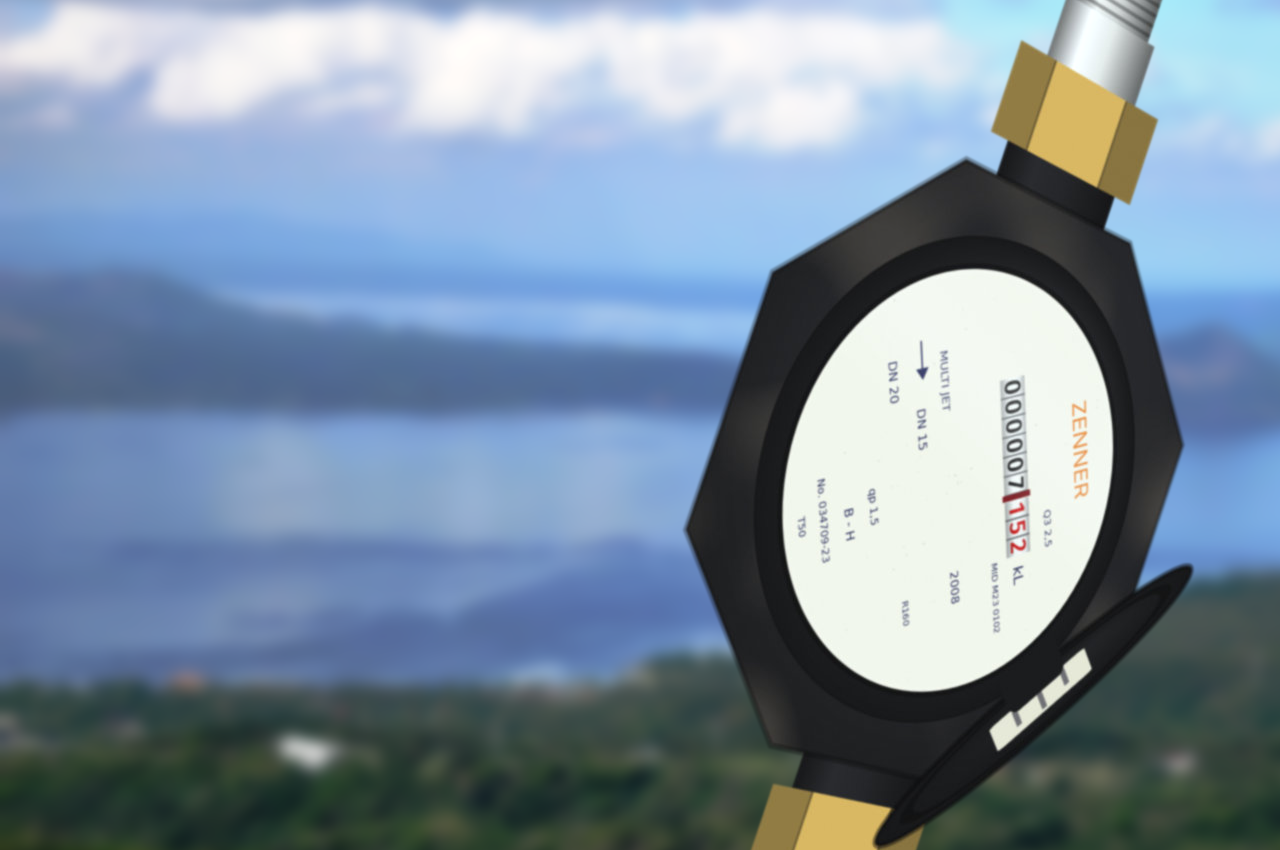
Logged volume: 7.152,kL
